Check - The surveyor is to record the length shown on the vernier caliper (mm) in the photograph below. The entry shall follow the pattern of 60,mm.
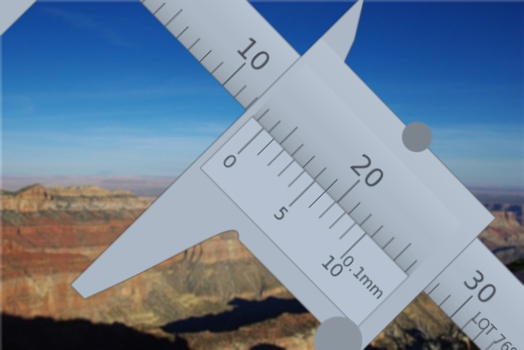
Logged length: 13.6,mm
